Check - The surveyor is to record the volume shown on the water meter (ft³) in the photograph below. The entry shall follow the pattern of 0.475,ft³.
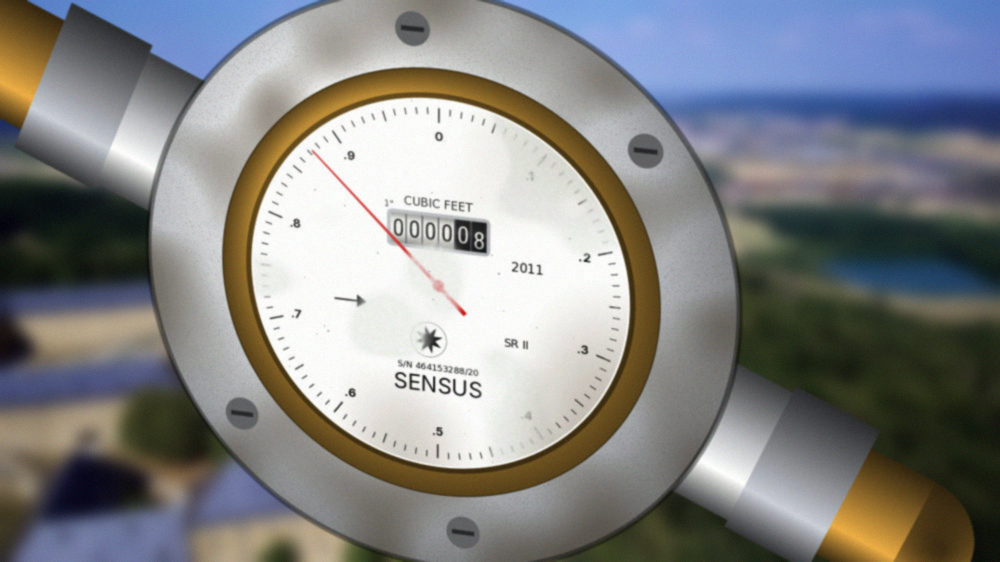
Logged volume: 7.87,ft³
